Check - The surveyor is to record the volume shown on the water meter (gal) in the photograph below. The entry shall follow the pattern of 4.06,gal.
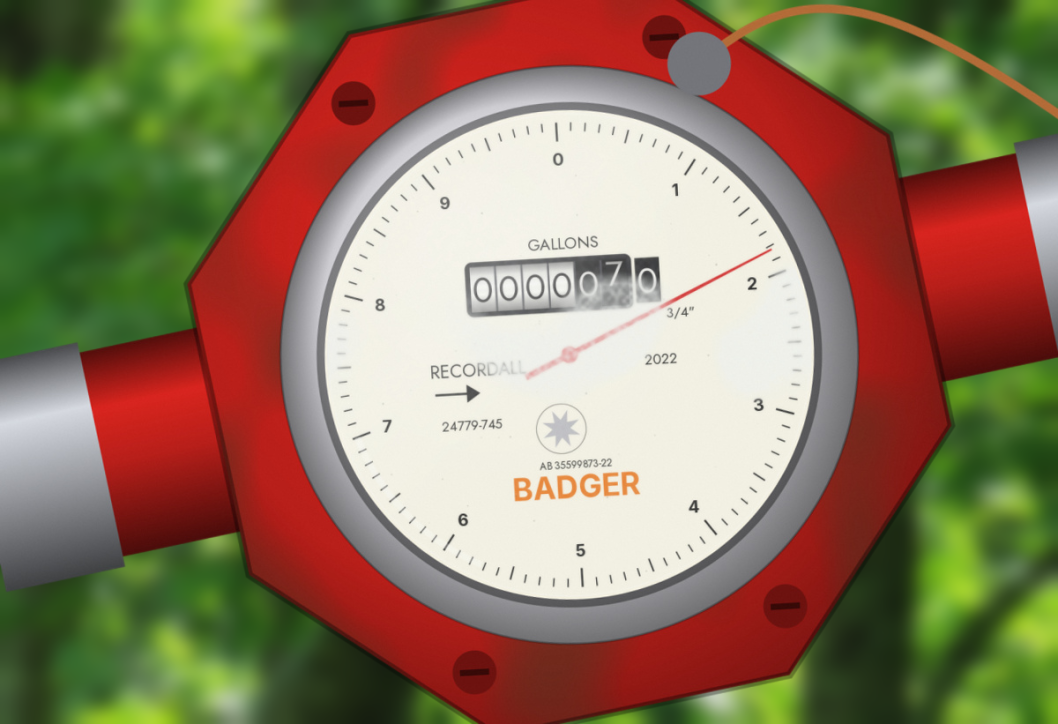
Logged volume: 71.8,gal
